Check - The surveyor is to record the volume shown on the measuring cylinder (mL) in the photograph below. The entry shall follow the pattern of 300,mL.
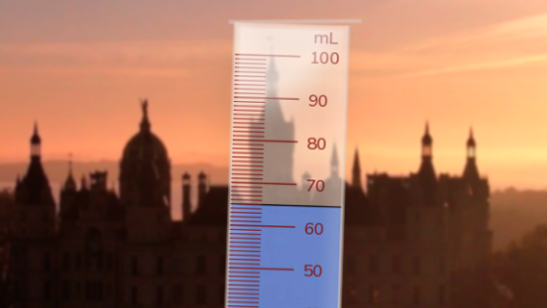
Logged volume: 65,mL
